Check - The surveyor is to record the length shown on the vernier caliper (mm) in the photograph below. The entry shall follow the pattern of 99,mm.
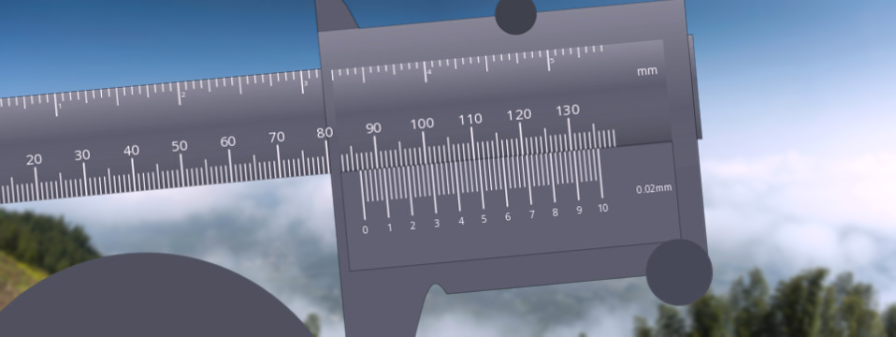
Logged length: 86.5,mm
